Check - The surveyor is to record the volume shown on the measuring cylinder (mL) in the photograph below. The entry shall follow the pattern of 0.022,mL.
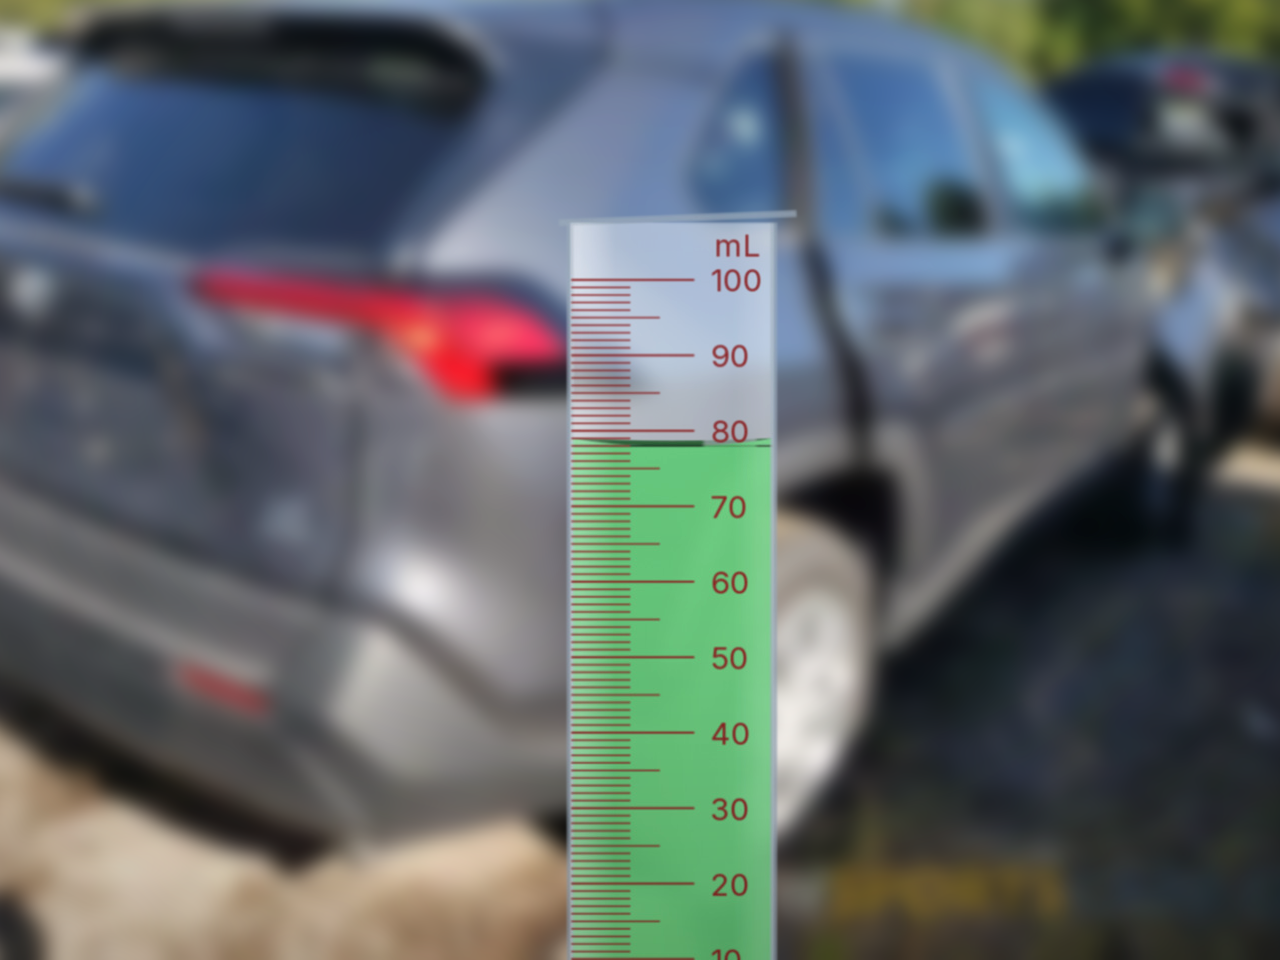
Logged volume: 78,mL
